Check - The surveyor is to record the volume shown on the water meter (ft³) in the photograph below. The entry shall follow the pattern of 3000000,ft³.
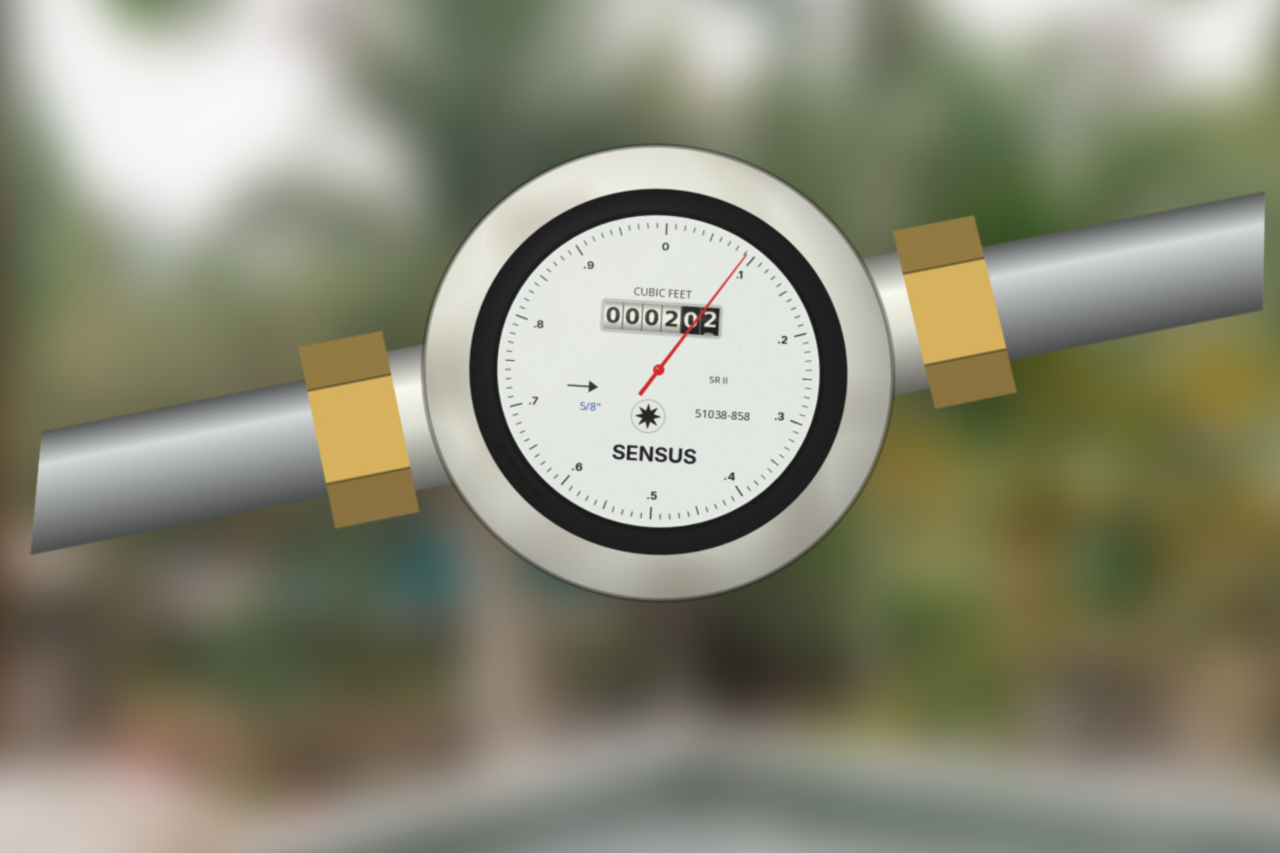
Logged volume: 202.09,ft³
